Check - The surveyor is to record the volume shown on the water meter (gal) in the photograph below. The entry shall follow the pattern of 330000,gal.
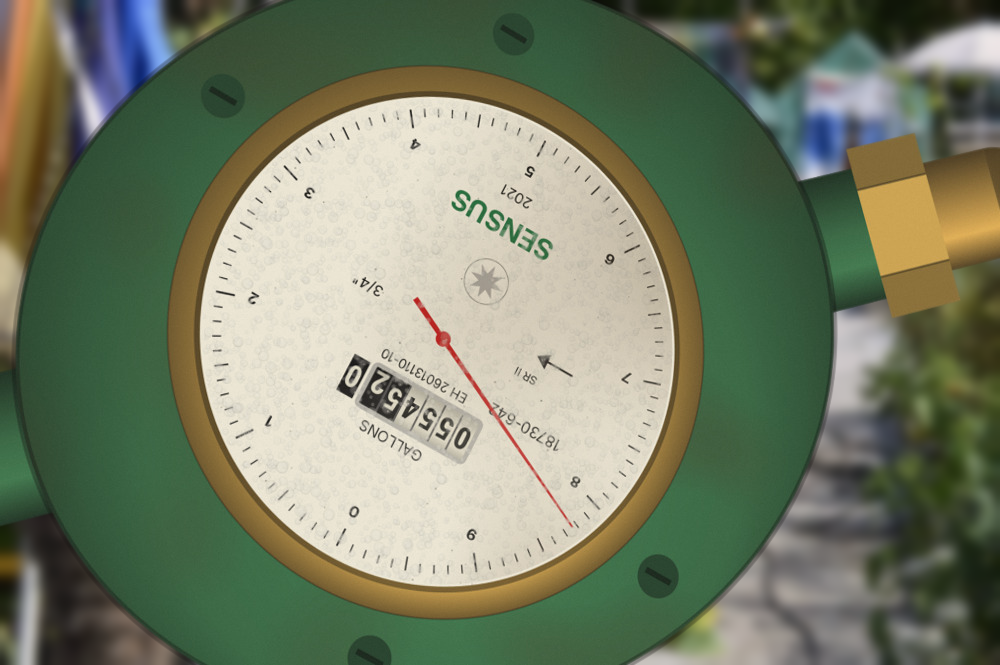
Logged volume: 554518.2,gal
